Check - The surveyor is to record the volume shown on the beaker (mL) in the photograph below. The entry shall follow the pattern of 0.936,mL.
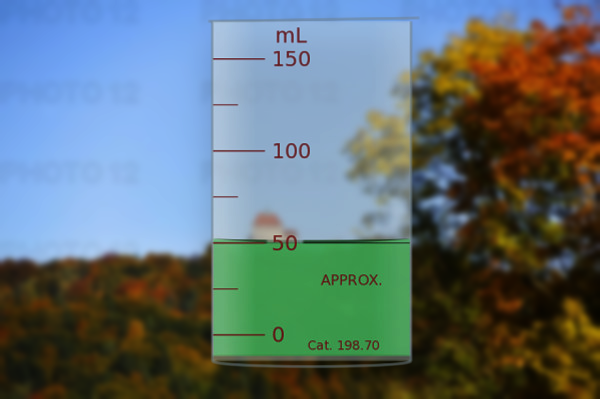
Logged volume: 50,mL
